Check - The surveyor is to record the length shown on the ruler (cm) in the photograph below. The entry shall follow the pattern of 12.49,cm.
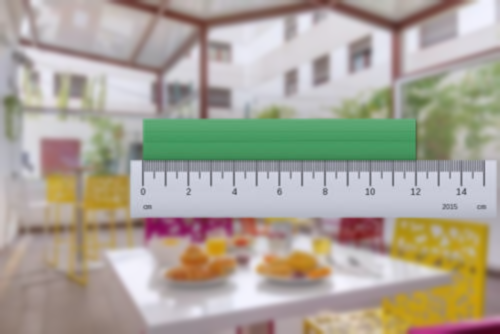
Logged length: 12,cm
